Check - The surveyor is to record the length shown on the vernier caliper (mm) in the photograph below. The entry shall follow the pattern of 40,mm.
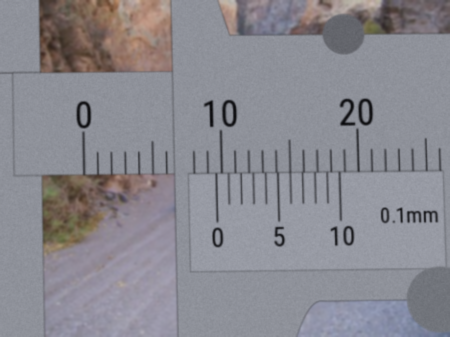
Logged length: 9.6,mm
